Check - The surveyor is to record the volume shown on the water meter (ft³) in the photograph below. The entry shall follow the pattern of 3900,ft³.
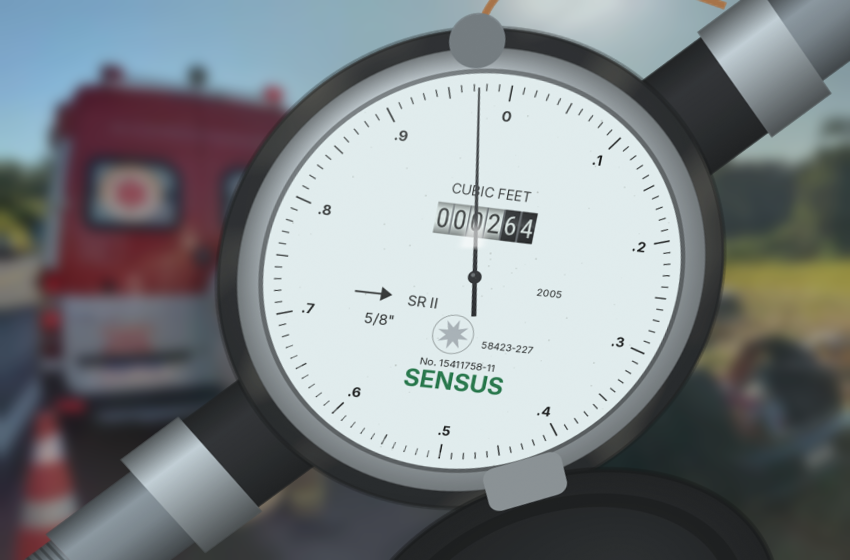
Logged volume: 263.97,ft³
